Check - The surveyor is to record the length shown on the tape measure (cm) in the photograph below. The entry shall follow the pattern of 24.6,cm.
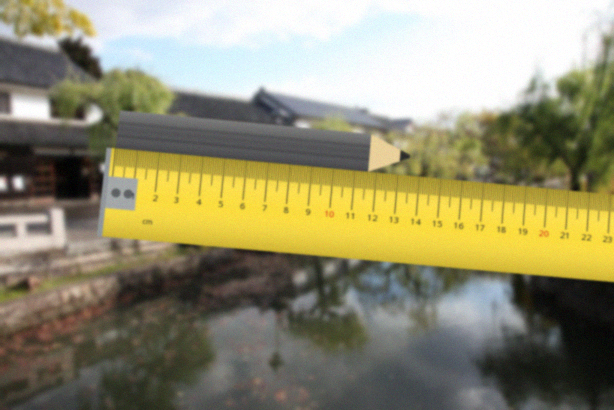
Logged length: 13.5,cm
